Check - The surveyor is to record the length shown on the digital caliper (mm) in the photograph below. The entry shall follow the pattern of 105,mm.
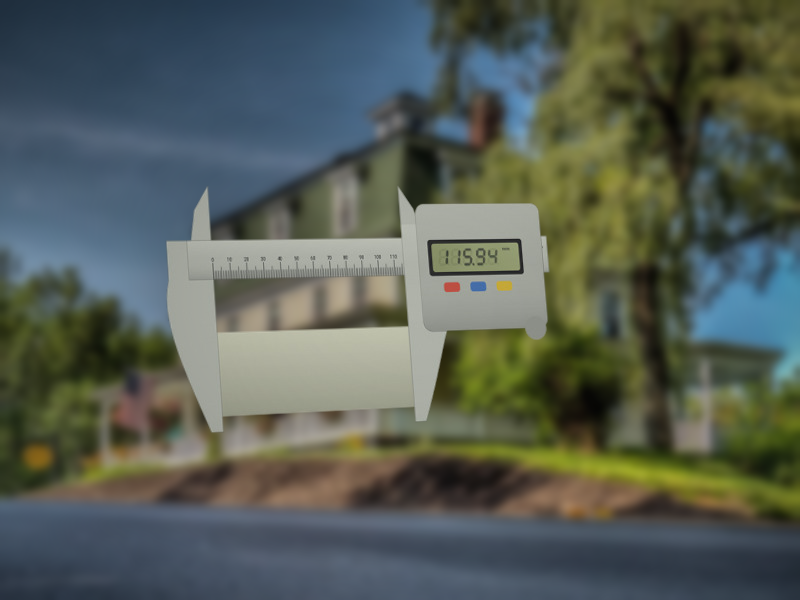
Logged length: 115.94,mm
